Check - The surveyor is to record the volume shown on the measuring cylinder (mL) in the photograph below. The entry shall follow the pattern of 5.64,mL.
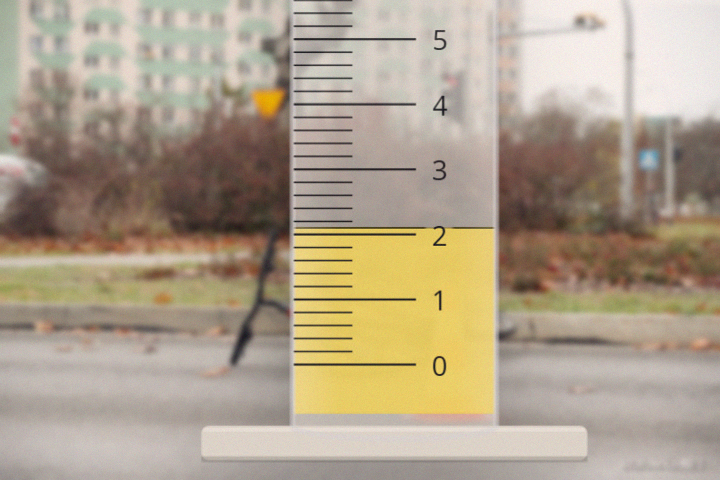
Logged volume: 2.1,mL
